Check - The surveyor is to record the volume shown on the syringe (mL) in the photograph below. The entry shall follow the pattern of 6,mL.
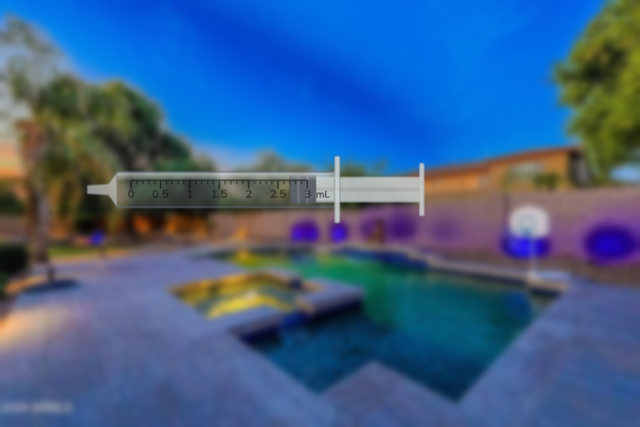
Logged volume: 2.7,mL
